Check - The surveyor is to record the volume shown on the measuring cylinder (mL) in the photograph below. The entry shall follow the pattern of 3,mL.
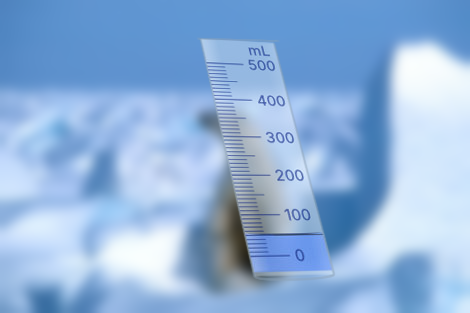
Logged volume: 50,mL
